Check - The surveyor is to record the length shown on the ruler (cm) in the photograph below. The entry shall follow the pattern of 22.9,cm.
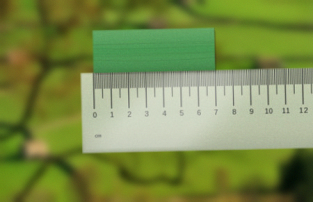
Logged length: 7,cm
